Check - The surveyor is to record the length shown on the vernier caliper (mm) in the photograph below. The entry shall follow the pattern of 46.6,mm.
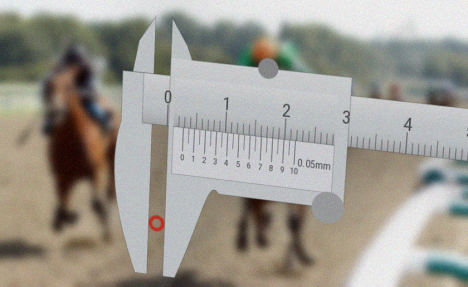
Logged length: 2.8,mm
